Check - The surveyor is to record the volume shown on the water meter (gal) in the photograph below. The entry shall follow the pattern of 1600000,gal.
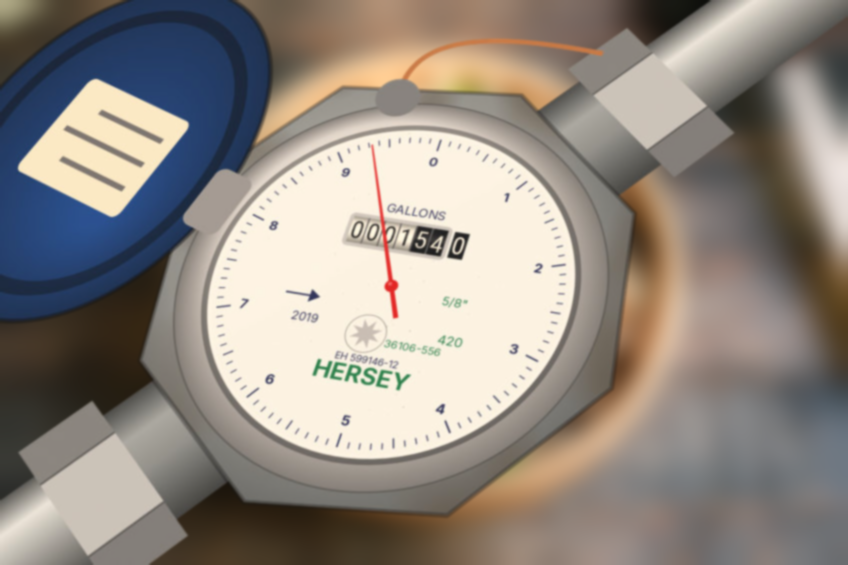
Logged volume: 1539.3,gal
